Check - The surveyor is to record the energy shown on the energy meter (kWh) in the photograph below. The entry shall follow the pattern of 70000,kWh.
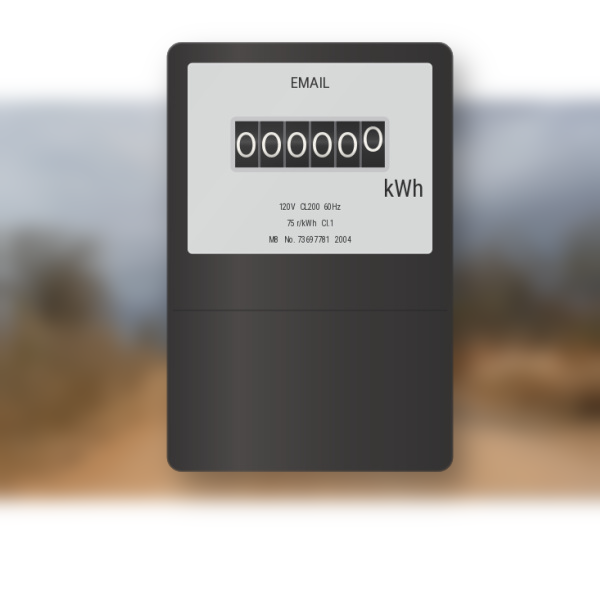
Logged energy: 0,kWh
